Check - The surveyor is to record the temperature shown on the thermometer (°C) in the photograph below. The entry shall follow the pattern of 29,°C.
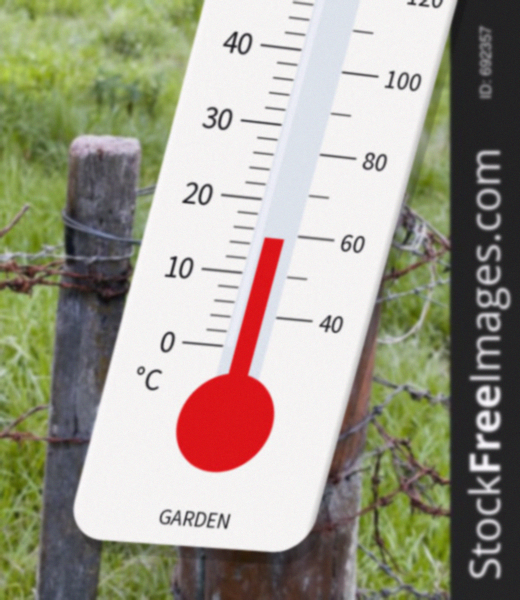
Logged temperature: 15,°C
